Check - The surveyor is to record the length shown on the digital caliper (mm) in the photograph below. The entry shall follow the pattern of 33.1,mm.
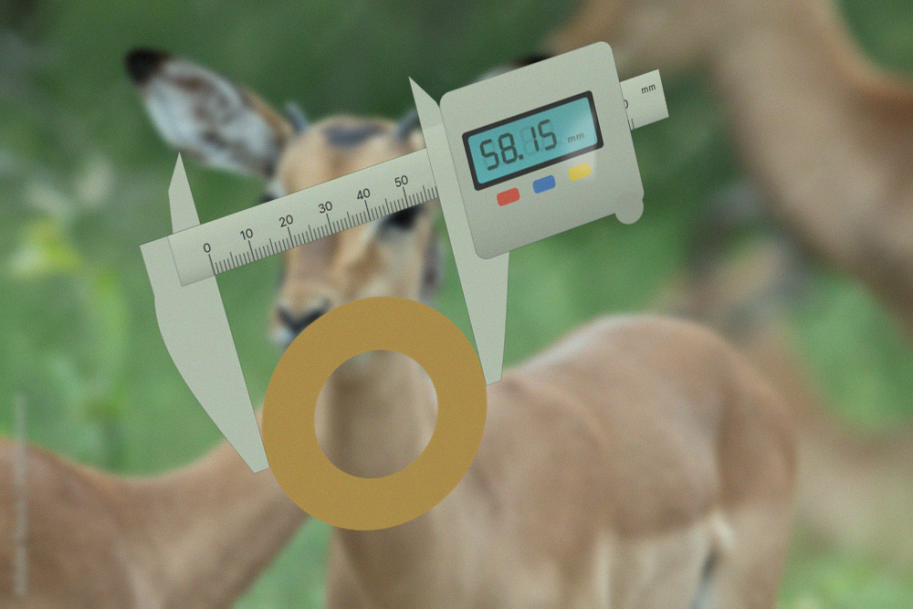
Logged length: 58.15,mm
